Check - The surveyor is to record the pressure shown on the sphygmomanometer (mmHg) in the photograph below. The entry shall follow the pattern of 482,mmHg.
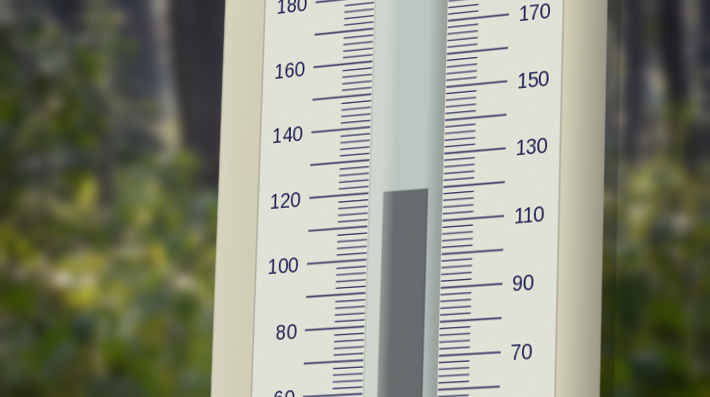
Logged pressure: 120,mmHg
